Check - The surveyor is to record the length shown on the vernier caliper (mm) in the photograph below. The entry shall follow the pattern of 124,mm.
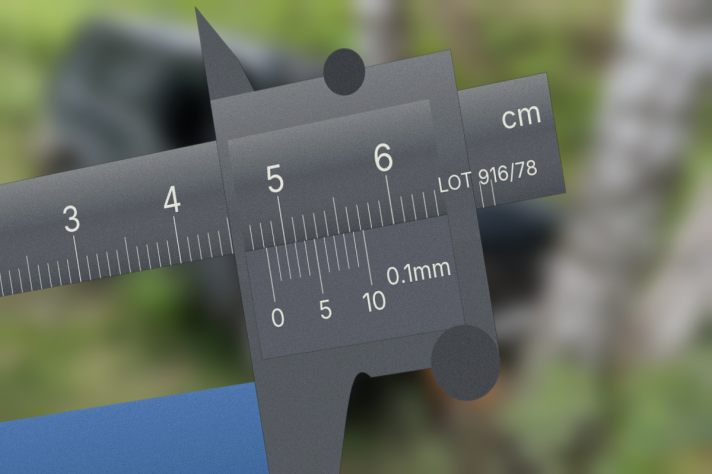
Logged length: 48.2,mm
